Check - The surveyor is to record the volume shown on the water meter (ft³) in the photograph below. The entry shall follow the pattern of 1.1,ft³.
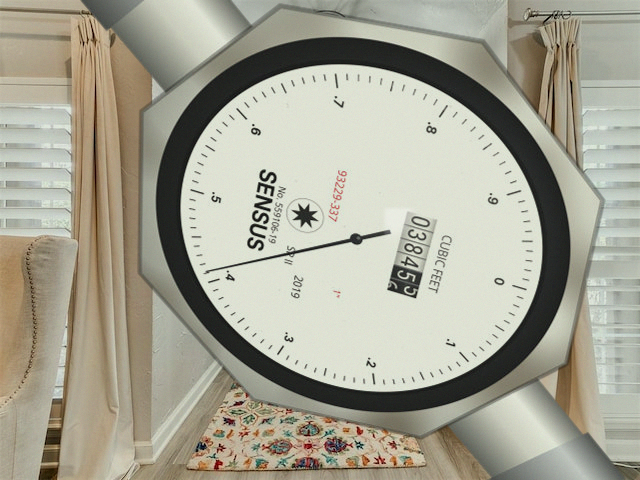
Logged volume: 38455.41,ft³
